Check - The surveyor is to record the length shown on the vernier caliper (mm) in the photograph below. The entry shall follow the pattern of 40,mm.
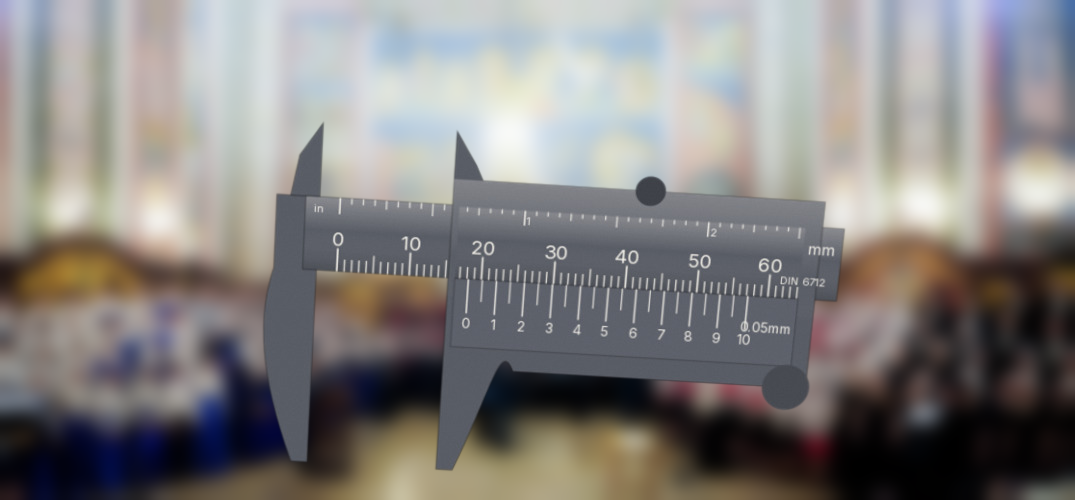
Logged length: 18.2,mm
